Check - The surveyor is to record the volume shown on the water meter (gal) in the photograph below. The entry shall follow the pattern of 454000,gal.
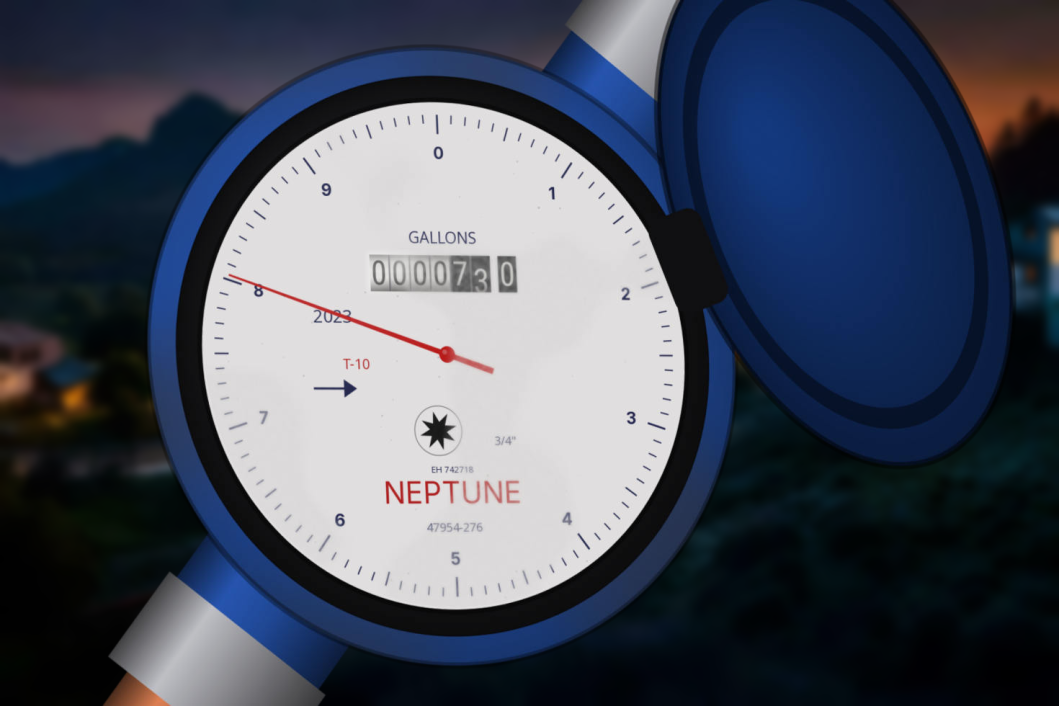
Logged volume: 728.0,gal
